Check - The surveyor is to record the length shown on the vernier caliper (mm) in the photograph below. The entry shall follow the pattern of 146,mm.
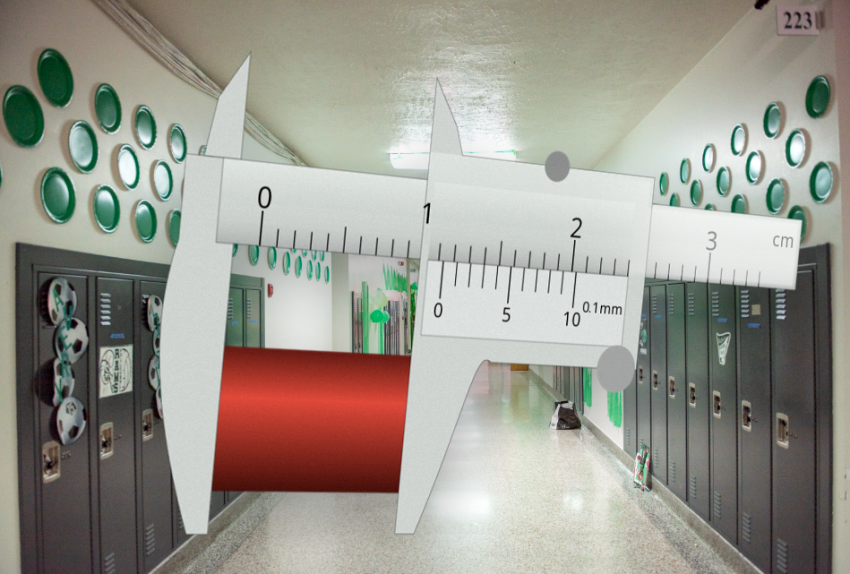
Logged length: 11.3,mm
